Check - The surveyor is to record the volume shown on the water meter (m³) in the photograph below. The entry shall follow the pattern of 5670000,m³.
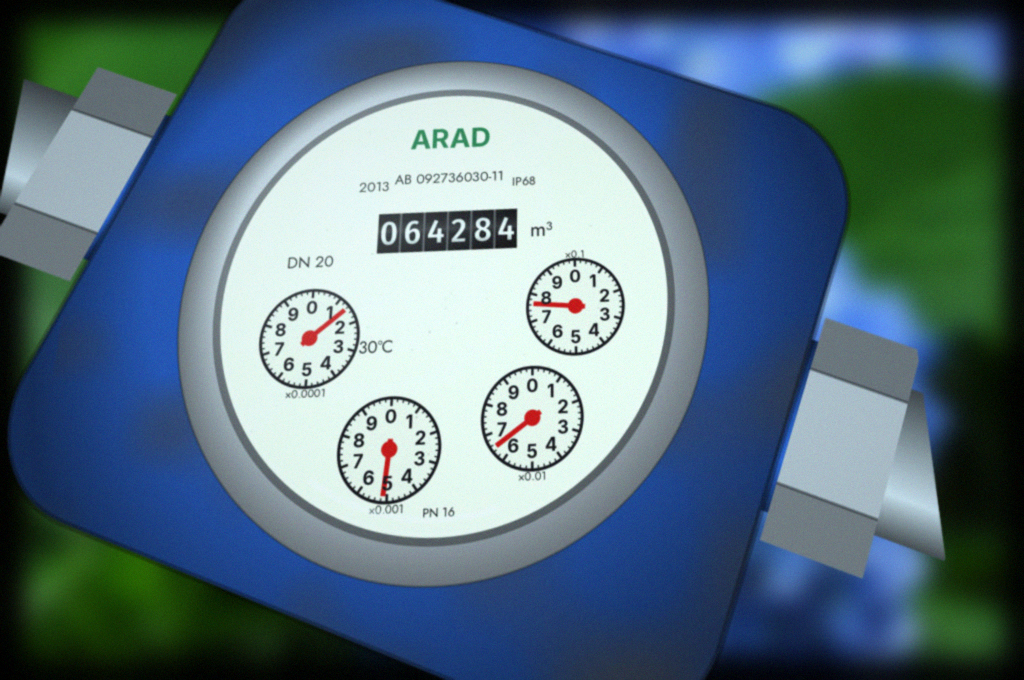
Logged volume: 64284.7651,m³
